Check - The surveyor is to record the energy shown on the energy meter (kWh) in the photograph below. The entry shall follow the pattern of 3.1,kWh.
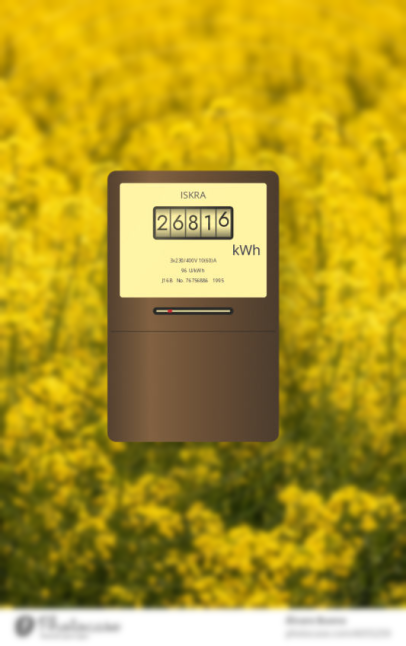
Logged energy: 26816,kWh
